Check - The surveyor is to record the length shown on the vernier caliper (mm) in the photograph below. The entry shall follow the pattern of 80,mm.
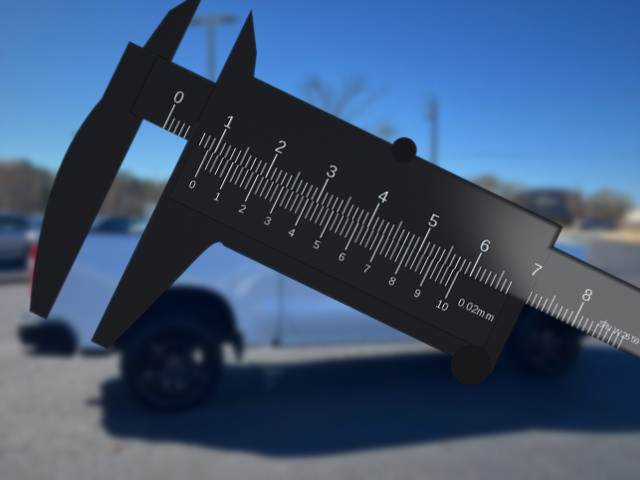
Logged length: 8.8,mm
